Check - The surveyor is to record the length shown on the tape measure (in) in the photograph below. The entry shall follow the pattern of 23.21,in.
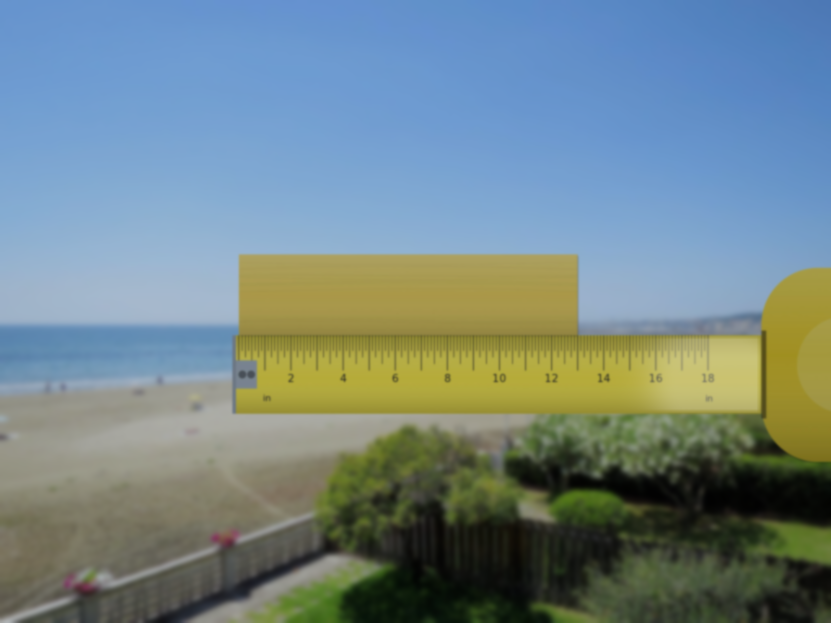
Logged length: 13,in
